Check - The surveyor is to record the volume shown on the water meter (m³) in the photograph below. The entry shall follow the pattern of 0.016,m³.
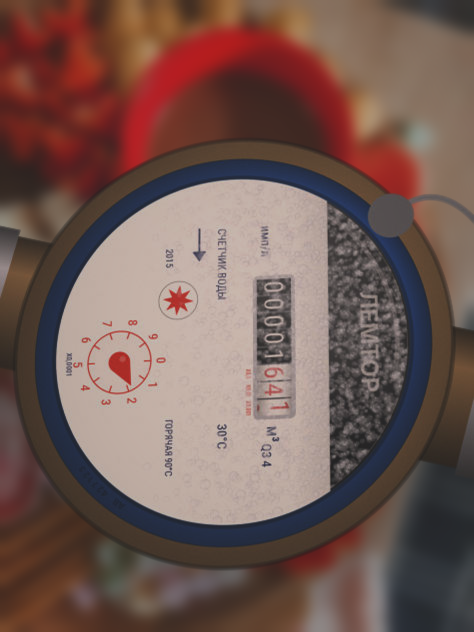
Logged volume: 1.6411,m³
